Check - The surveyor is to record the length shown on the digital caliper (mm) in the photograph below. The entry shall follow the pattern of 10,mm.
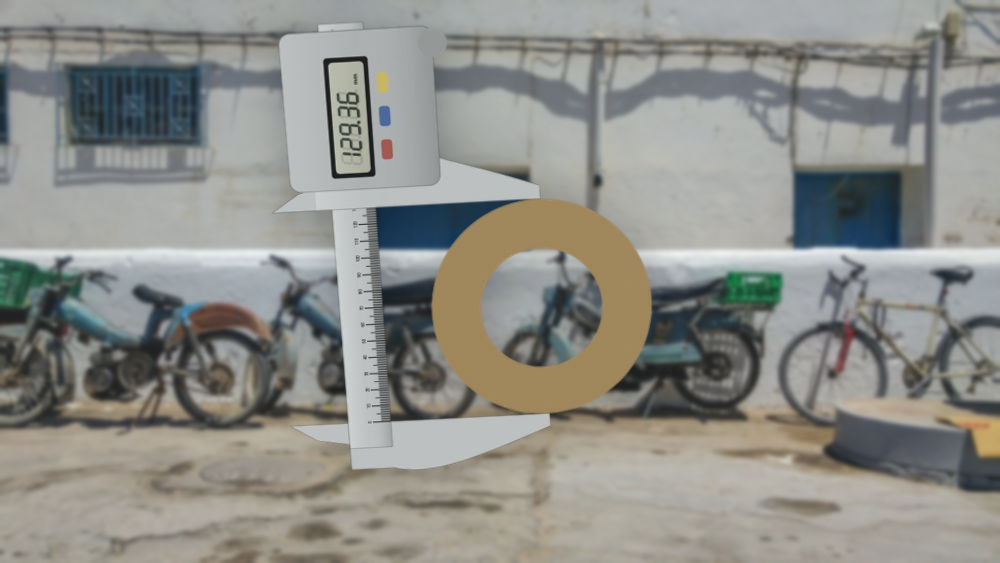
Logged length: 129.36,mm
